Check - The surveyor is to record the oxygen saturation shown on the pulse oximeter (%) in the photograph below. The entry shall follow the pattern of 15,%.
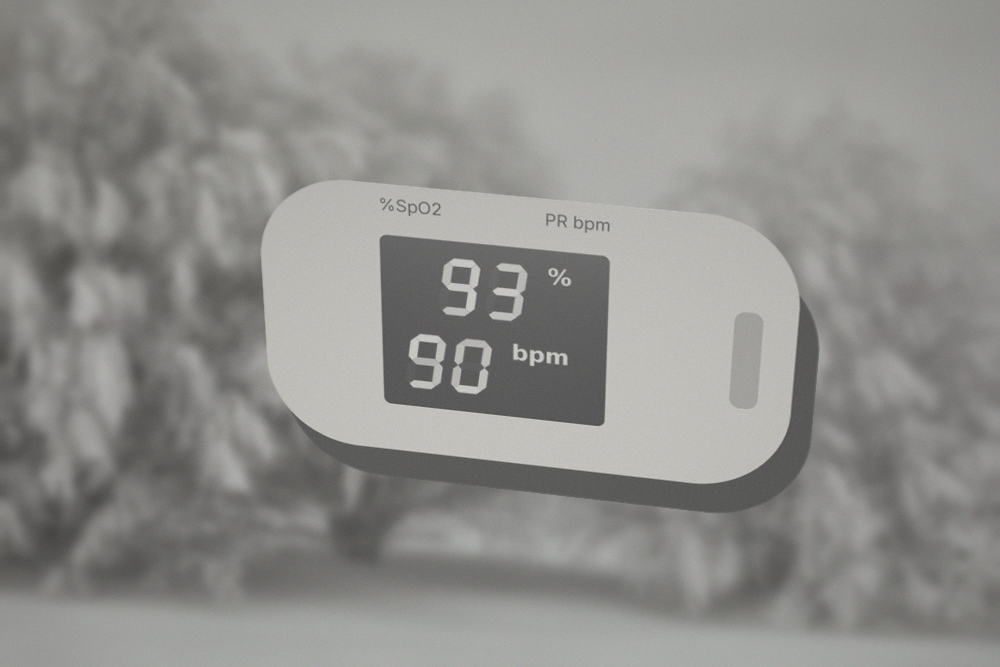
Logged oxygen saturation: 93,%
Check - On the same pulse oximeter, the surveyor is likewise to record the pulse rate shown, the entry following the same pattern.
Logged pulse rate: 90,bpm
